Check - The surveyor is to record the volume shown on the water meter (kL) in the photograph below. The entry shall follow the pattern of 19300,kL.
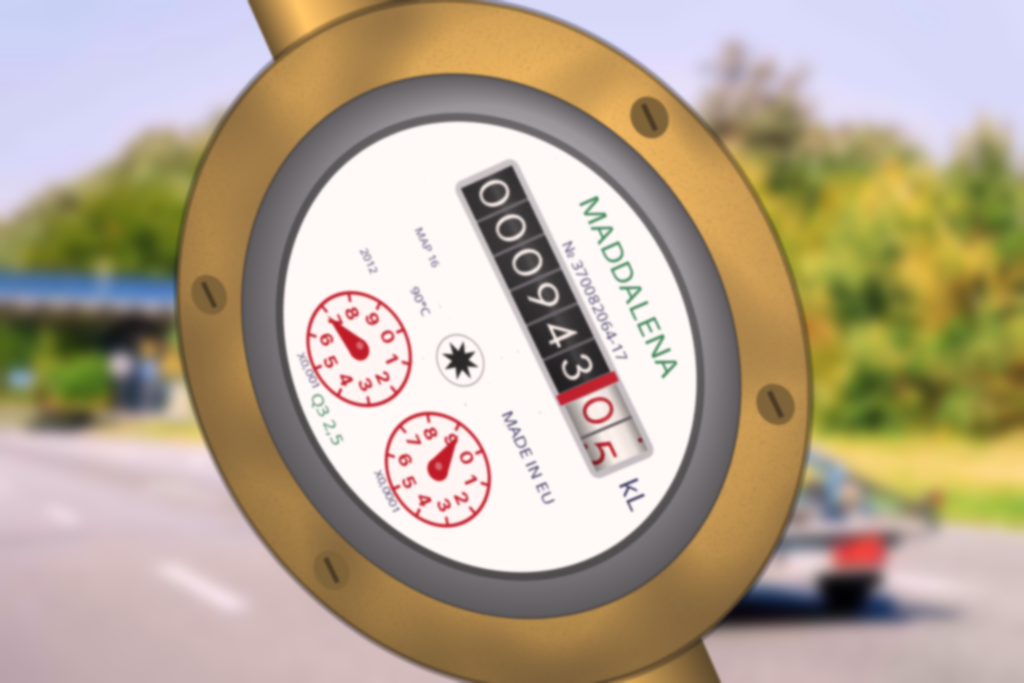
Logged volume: 943.0469,kL
